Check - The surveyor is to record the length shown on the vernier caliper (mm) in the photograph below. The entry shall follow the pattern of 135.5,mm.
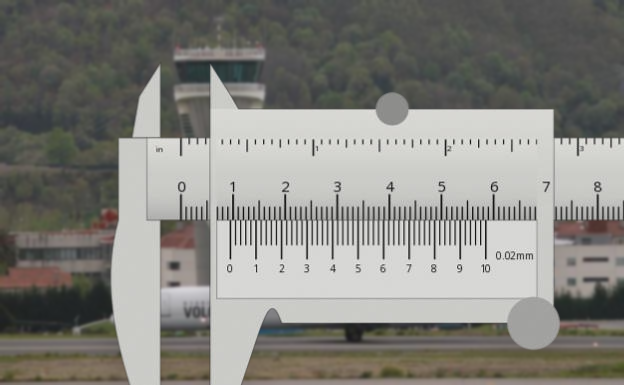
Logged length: 9.5,mm
